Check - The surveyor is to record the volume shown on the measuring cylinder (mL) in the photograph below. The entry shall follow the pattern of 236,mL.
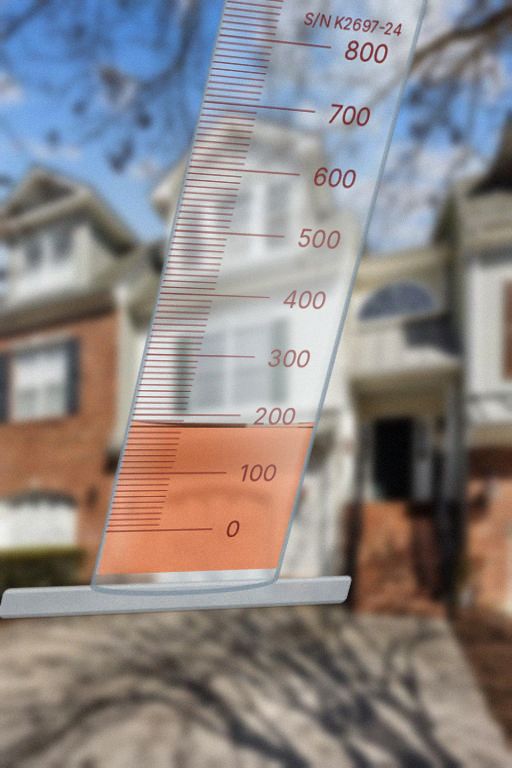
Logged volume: 180,mL
